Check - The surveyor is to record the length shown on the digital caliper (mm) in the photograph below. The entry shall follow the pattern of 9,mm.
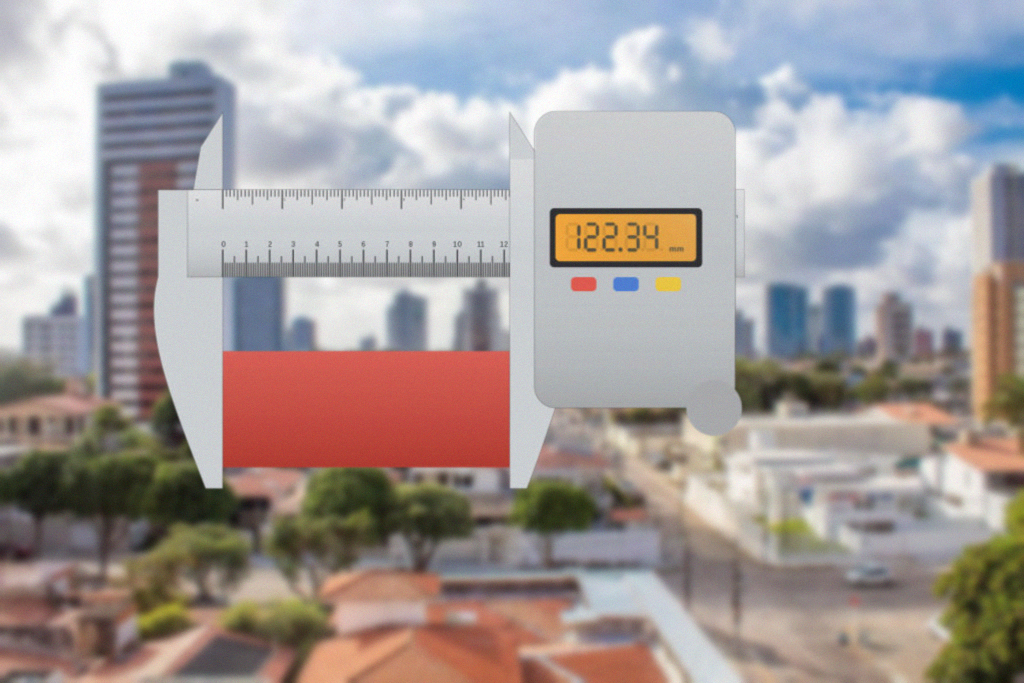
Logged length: 122.34,mm
